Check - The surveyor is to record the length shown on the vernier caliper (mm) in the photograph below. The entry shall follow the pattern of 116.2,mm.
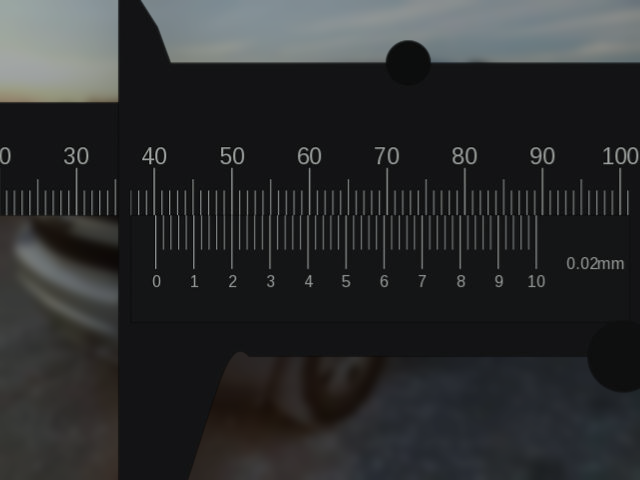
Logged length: 40.2,mm
